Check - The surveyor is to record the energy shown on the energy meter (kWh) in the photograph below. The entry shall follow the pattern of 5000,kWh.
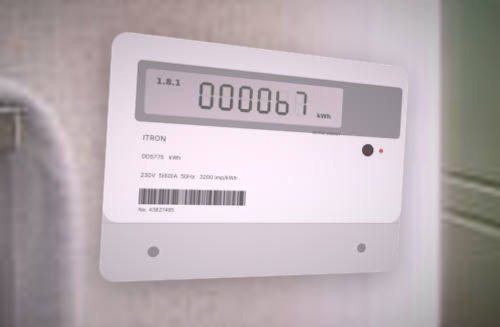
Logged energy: 67,kWh
